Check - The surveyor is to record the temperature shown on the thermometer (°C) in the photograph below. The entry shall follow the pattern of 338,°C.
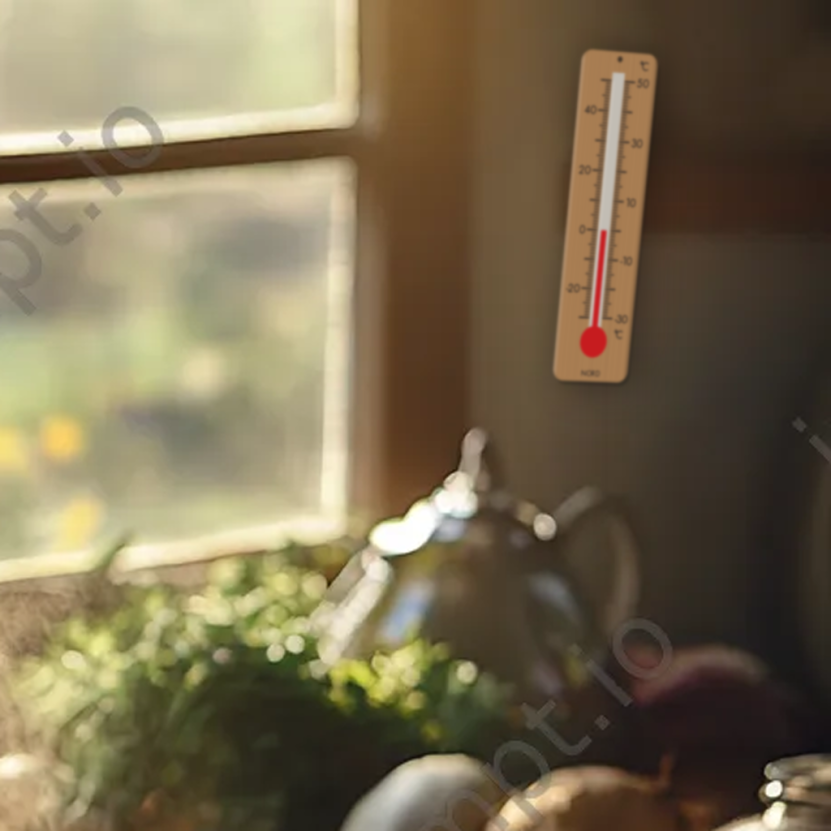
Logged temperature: 0,°C
